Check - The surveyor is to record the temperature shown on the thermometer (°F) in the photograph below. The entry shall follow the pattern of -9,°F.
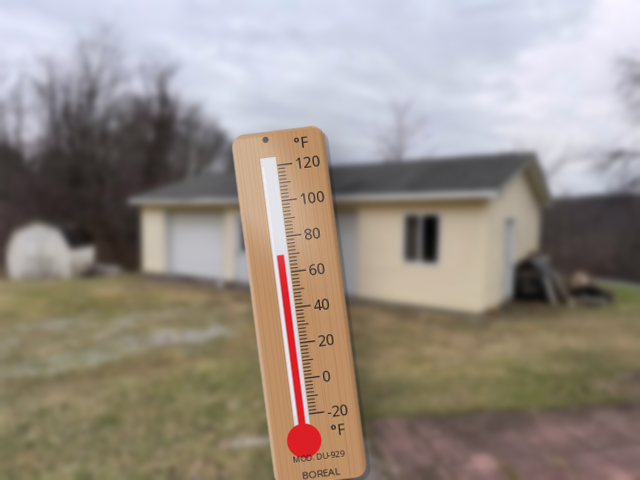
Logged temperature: 70,°F
